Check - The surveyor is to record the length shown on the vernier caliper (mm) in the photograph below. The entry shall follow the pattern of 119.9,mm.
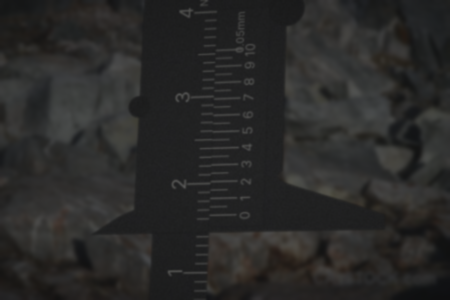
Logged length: 16.4,mm
